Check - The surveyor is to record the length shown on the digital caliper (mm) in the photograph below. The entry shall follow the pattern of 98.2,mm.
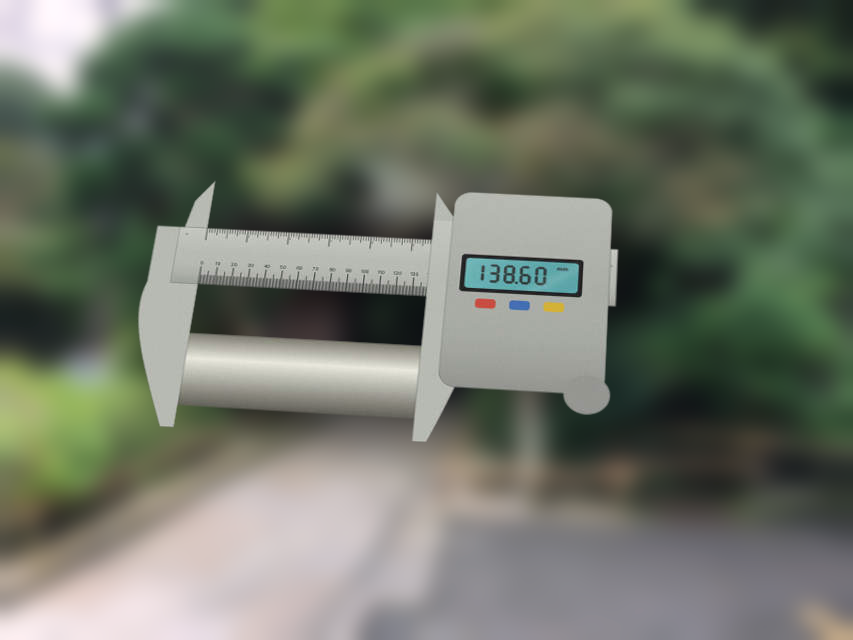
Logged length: 138.60,mm
